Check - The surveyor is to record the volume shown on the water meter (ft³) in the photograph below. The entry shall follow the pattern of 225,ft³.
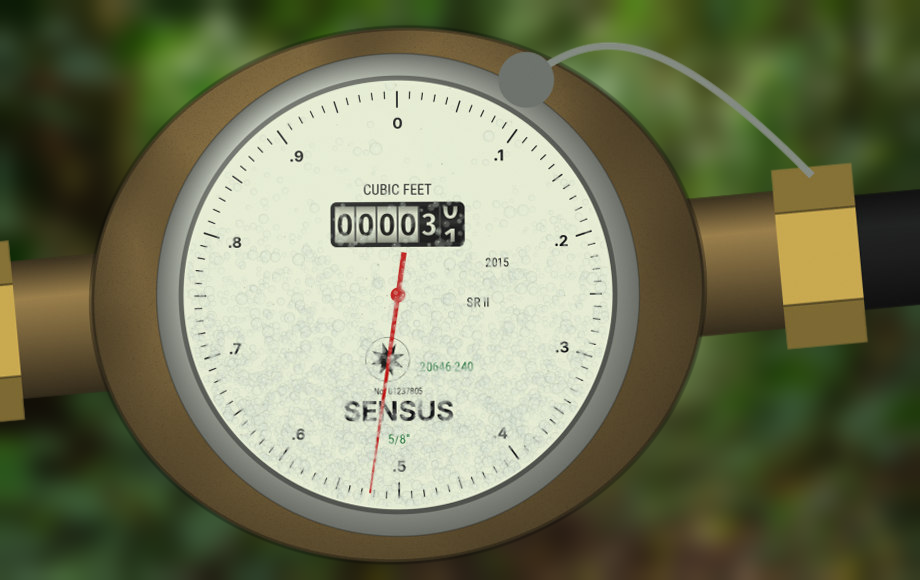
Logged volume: 30.52,ft³
